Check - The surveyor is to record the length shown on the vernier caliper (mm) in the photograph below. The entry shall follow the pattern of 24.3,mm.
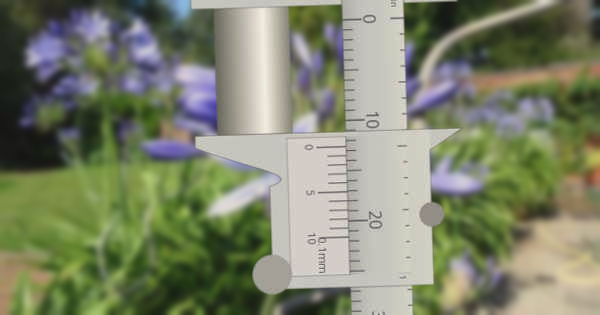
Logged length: 12.6,mm
